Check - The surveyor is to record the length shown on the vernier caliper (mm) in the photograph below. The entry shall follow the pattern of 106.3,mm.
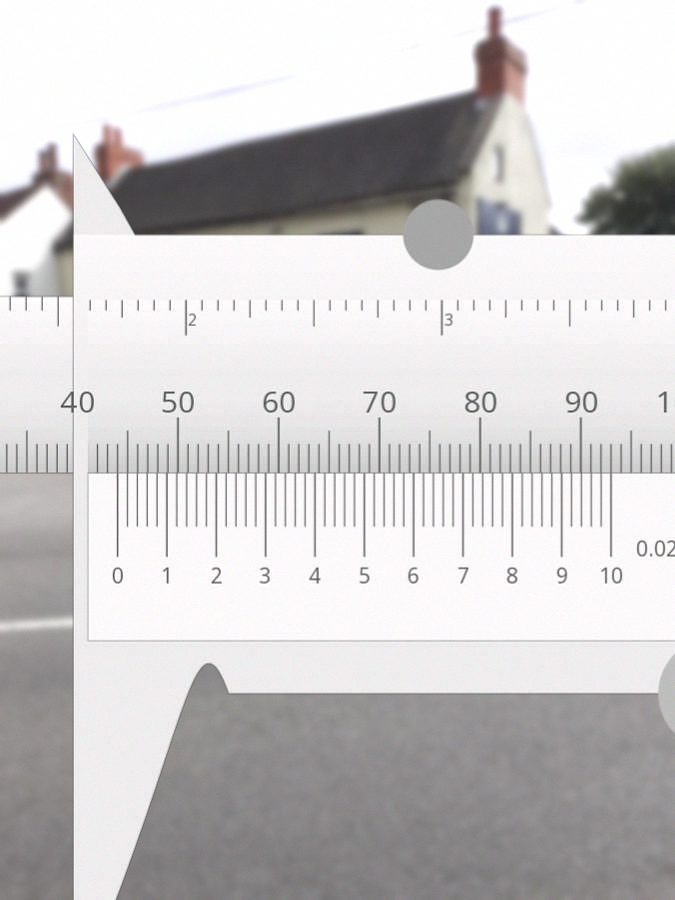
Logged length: 44.0,mm
